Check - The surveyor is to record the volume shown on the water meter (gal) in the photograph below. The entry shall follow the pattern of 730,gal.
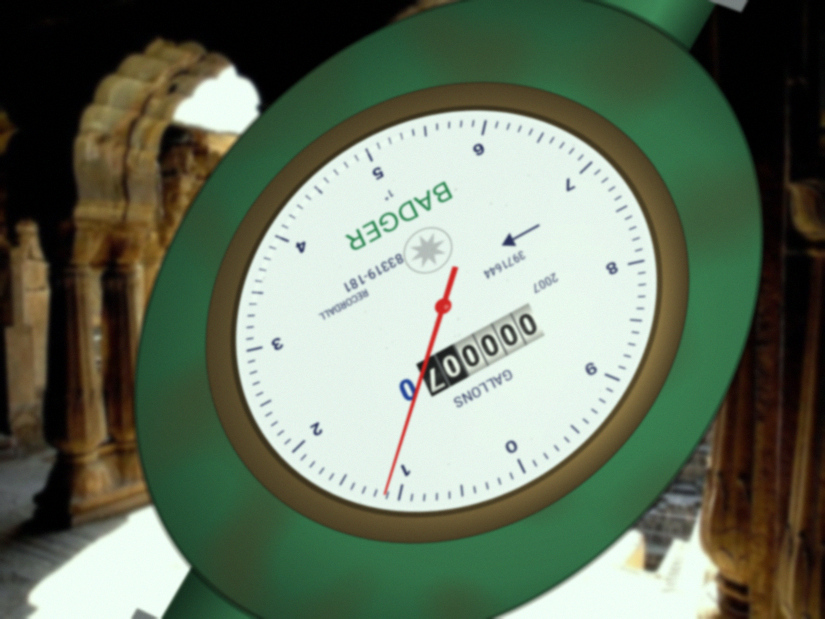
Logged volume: 71.1,gal
